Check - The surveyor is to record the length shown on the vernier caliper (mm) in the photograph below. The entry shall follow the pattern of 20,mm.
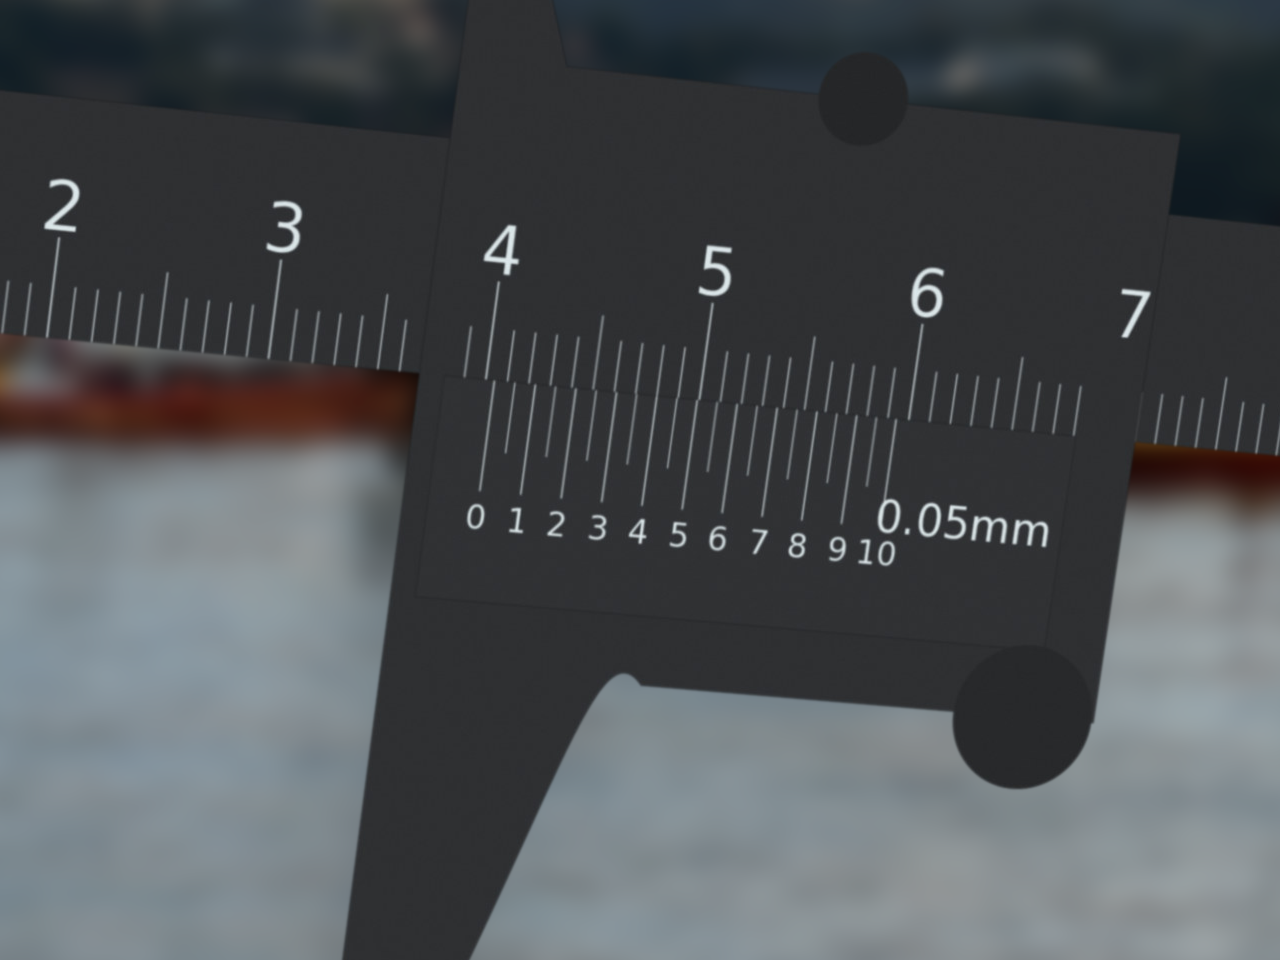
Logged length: 40.4,mm
